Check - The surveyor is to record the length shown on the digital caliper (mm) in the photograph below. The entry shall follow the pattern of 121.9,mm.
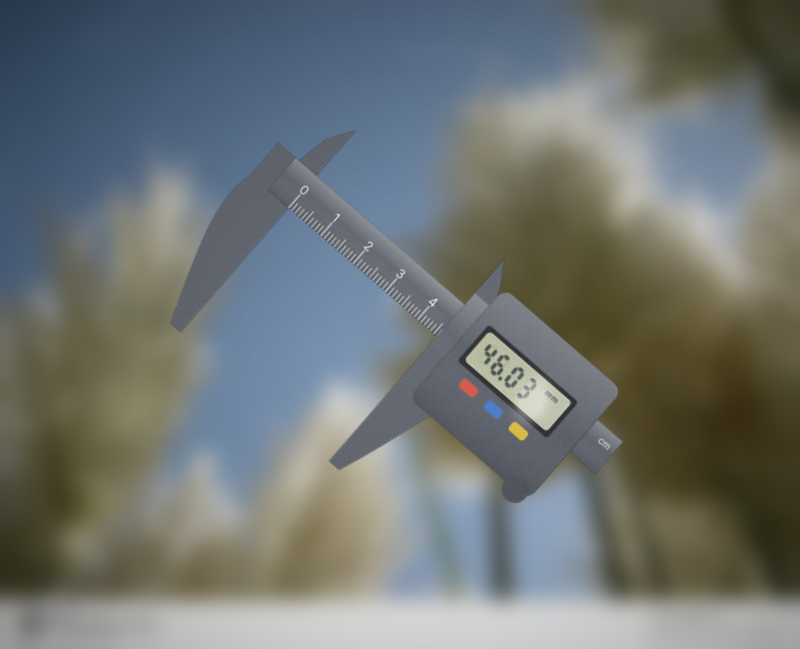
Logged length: 46.03,mm
